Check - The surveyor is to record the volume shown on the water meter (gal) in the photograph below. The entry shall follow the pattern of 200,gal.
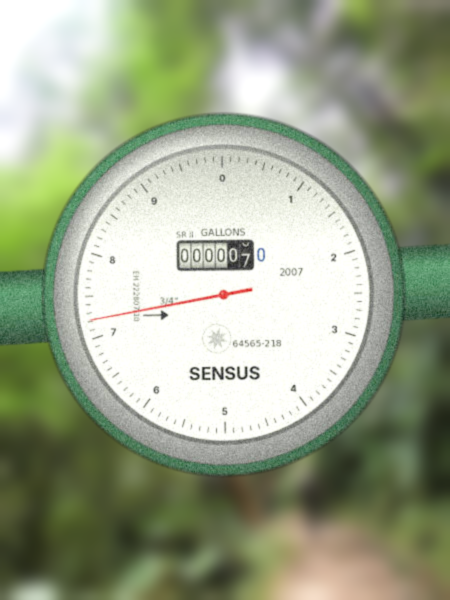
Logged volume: 67.2,gal
